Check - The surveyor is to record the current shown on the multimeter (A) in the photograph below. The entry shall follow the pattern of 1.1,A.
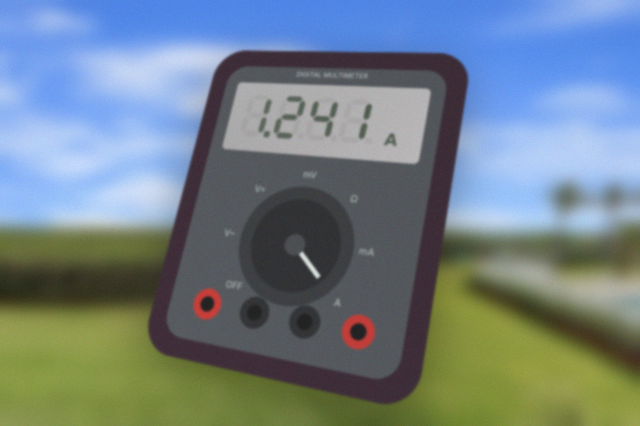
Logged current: 1.241,A
